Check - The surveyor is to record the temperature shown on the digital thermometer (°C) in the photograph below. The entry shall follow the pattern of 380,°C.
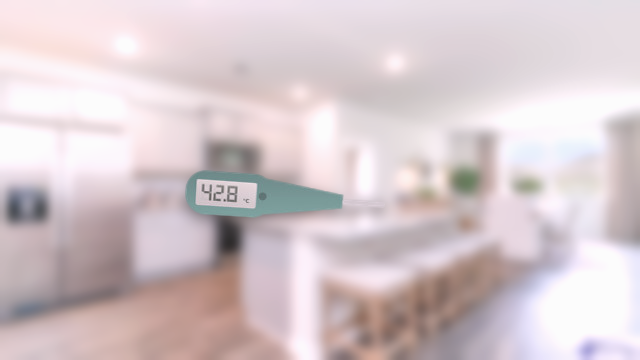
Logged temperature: 42.8,°C
